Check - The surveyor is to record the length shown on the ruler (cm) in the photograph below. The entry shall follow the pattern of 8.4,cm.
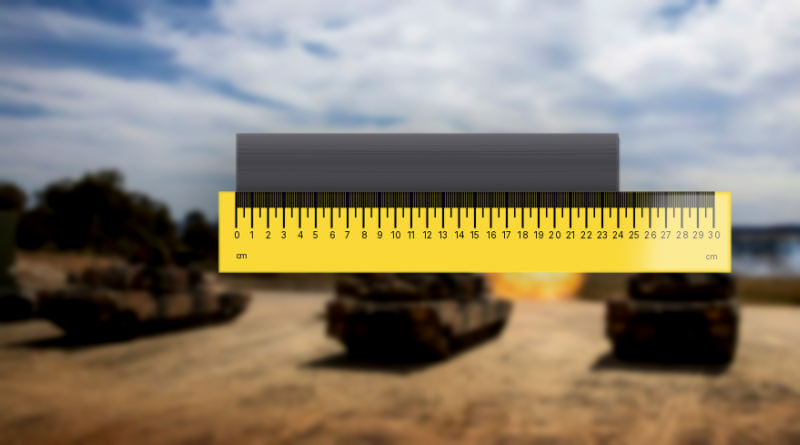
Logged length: 24,cm
